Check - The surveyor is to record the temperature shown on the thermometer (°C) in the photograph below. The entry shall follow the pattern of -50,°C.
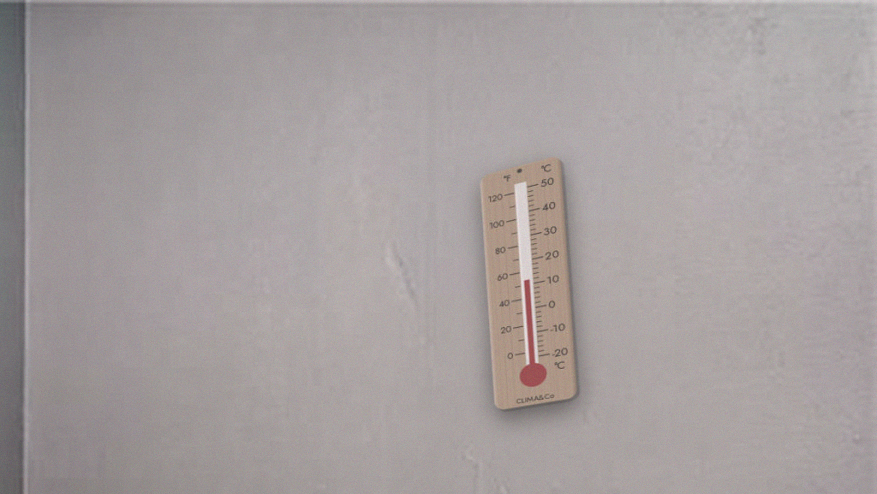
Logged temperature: 12,°C
